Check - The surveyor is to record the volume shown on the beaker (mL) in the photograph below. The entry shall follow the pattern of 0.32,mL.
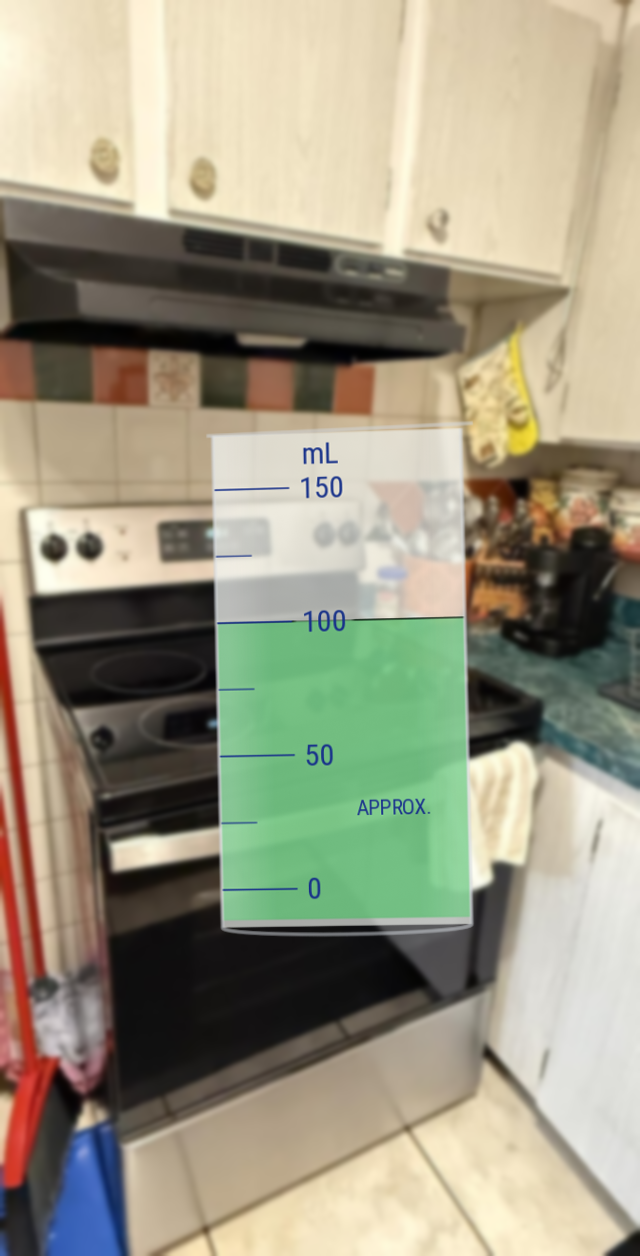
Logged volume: 100,mL
